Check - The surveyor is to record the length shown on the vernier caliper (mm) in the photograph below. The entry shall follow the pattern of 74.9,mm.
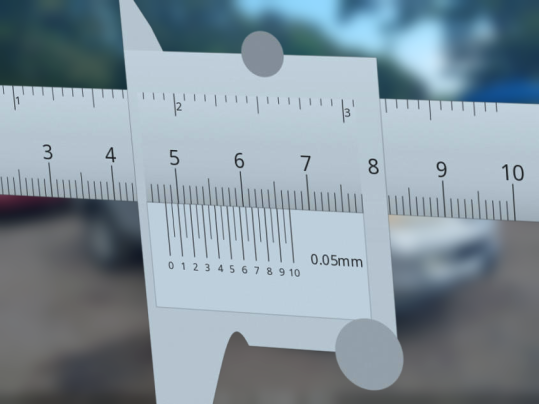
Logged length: 48.0,mm
